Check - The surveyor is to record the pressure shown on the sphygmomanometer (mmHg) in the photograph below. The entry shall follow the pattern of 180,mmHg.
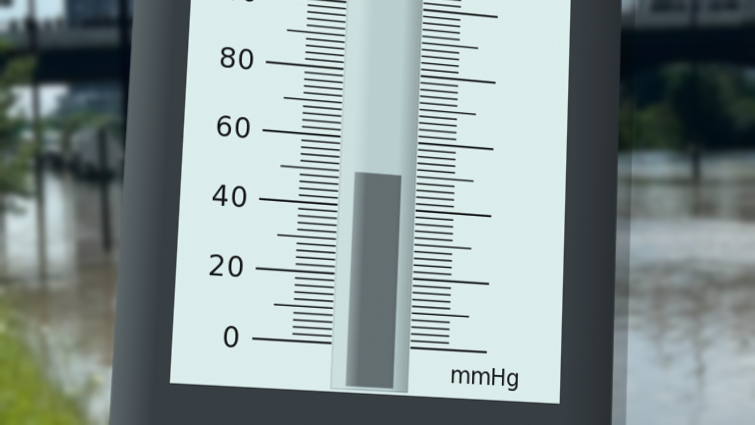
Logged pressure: 50,mmHg
